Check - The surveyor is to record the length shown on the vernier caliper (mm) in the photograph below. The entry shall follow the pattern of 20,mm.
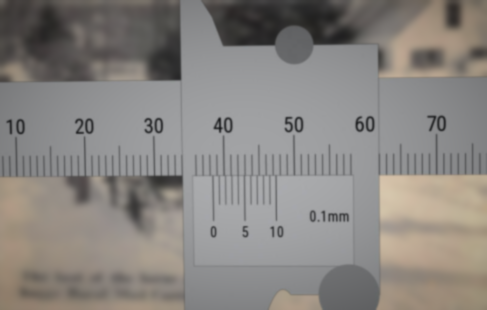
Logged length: 38.4,mm
